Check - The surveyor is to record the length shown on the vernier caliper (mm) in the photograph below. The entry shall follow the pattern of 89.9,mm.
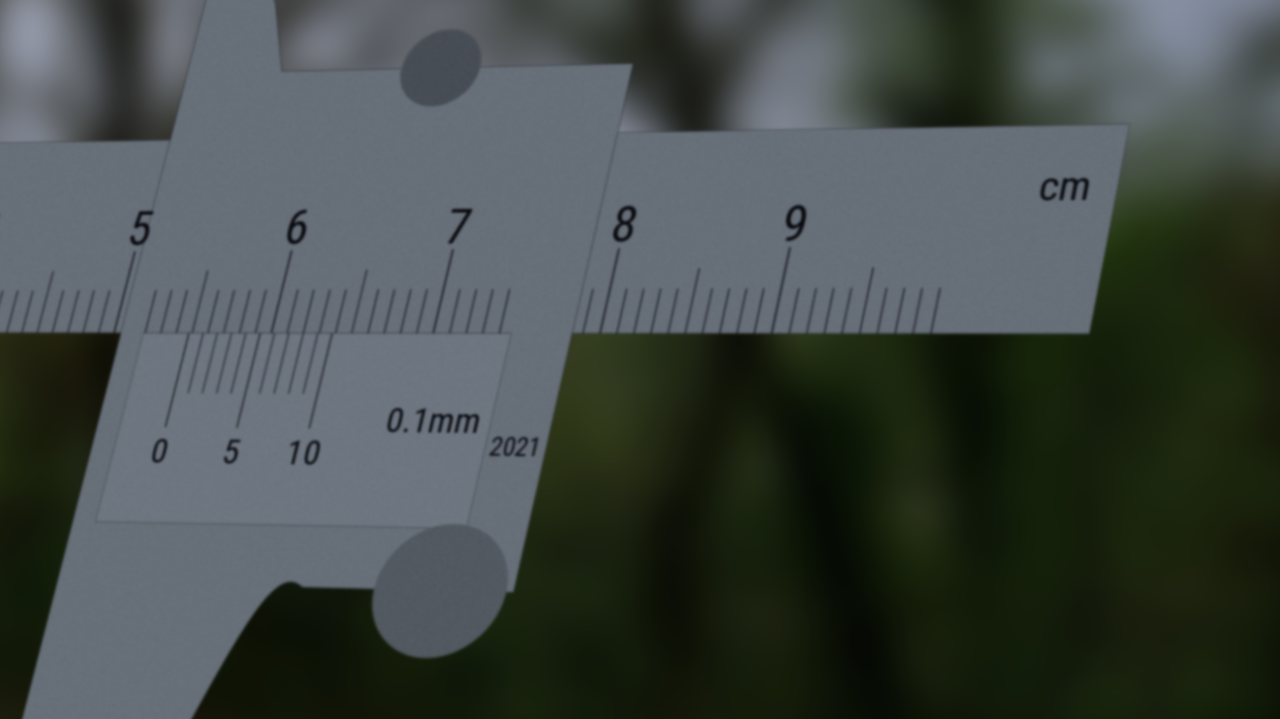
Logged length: 54.8,mm
